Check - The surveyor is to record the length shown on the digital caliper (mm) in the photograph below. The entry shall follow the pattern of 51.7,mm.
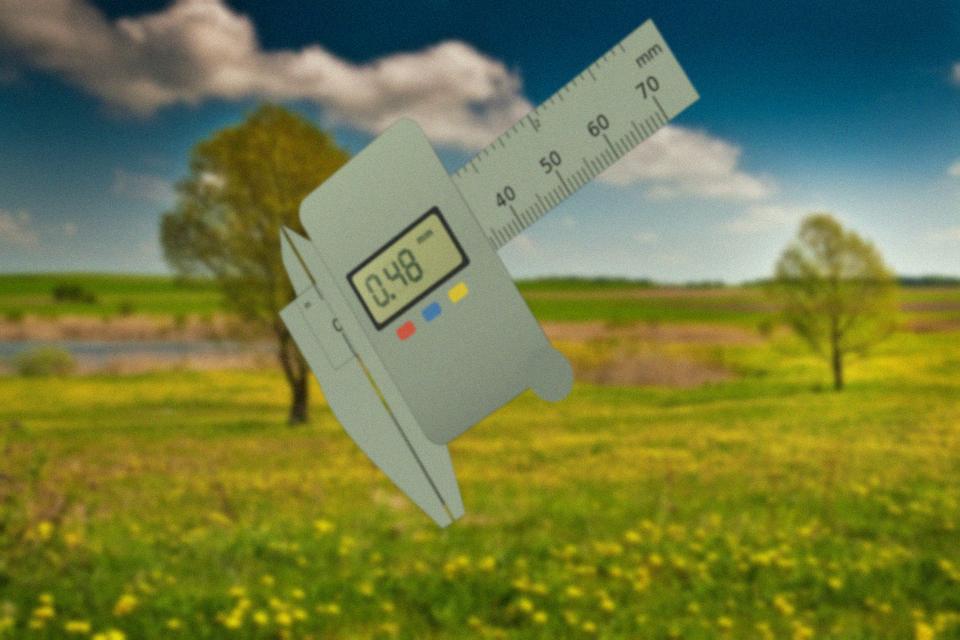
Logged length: 0.48,mm
